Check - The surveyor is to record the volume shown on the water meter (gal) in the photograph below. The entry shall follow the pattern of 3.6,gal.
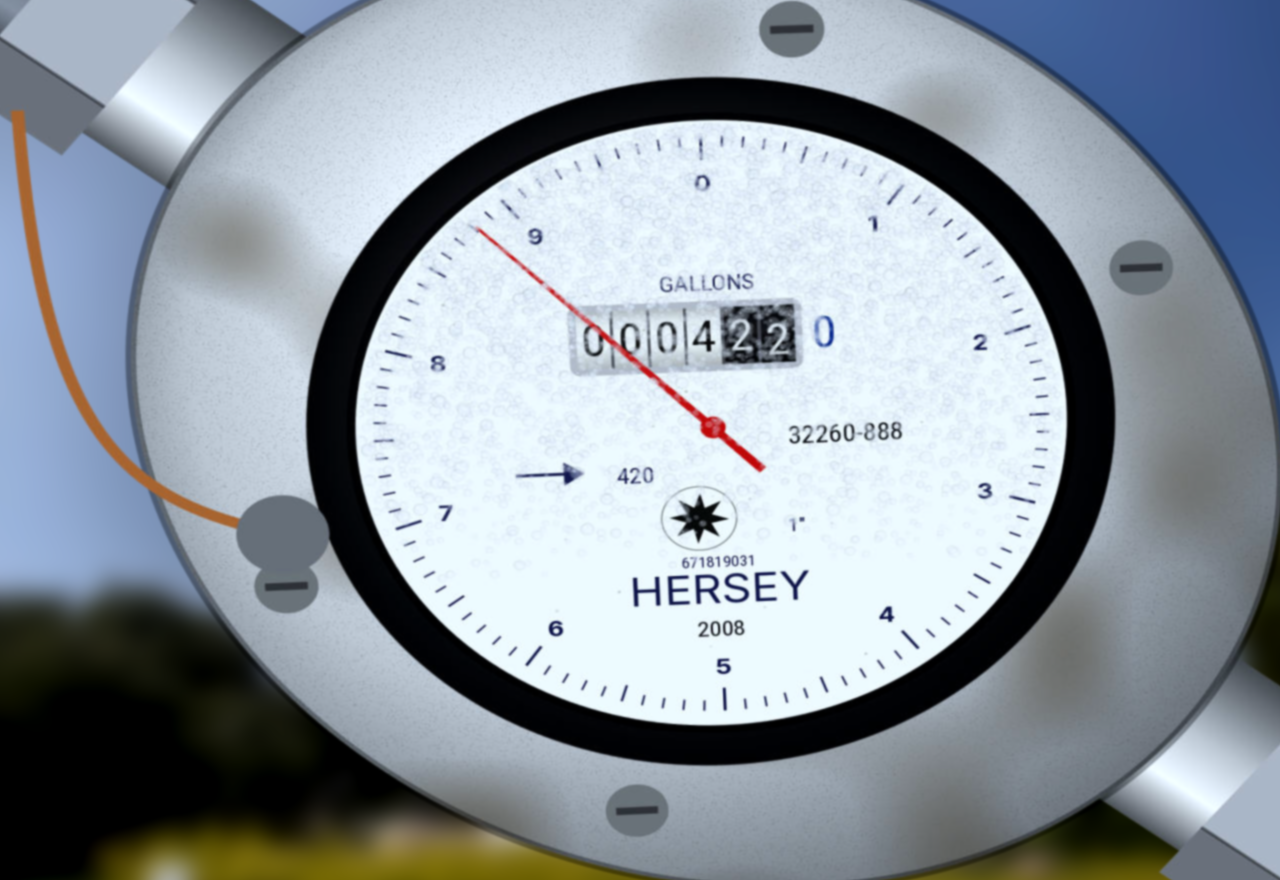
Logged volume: 4218.8,gal
